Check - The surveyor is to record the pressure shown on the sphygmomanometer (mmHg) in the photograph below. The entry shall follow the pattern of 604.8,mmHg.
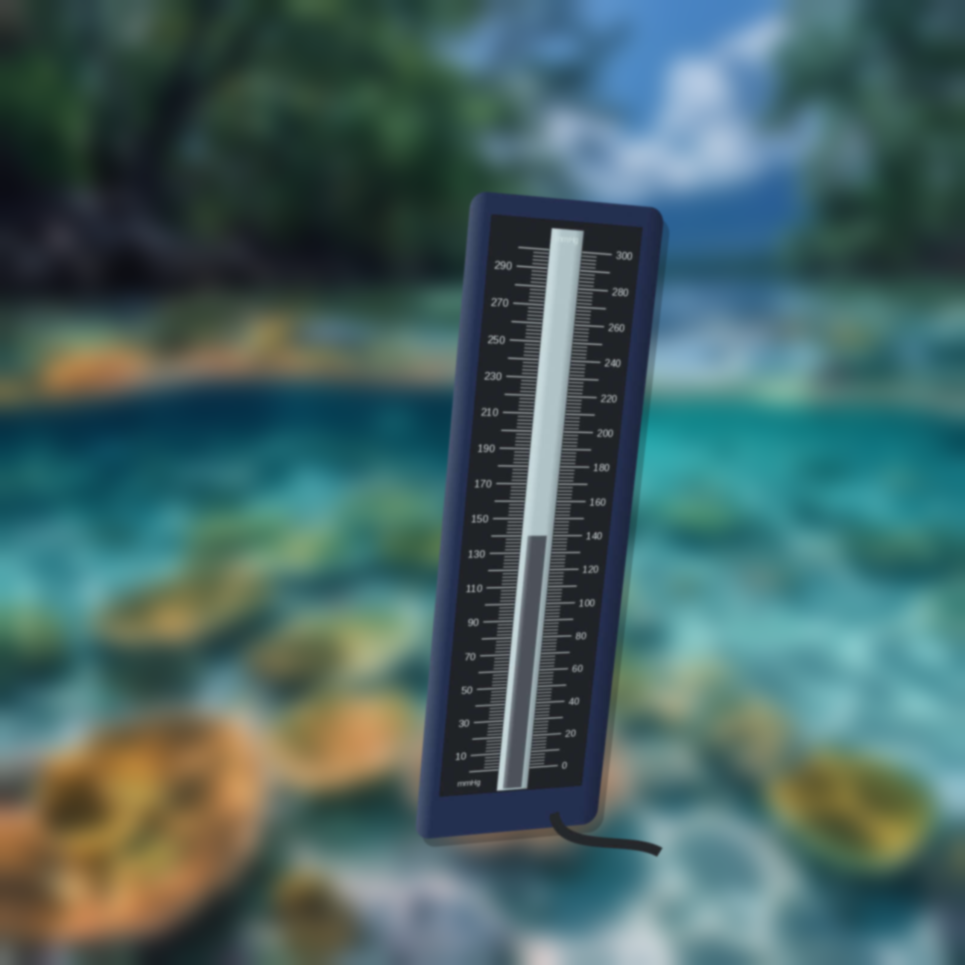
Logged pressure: 140,mmHg
